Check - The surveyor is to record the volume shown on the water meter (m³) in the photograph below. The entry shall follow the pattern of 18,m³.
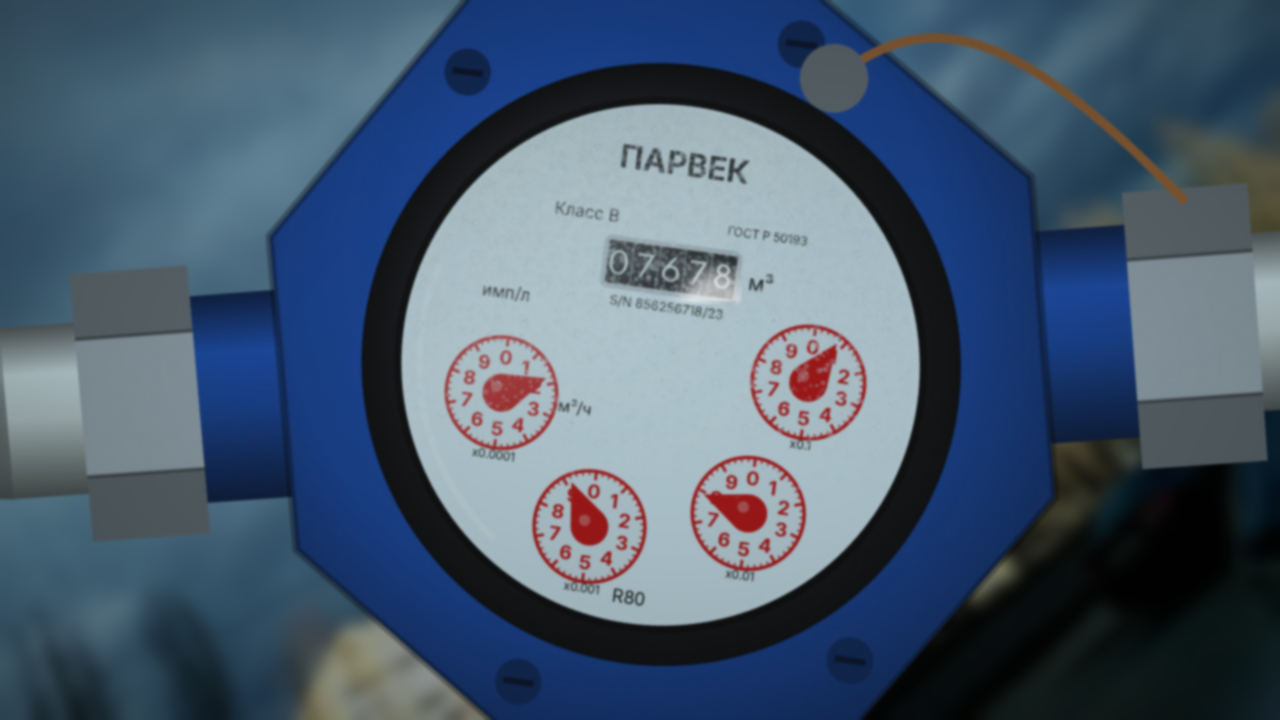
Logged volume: 7678.0791,m³
